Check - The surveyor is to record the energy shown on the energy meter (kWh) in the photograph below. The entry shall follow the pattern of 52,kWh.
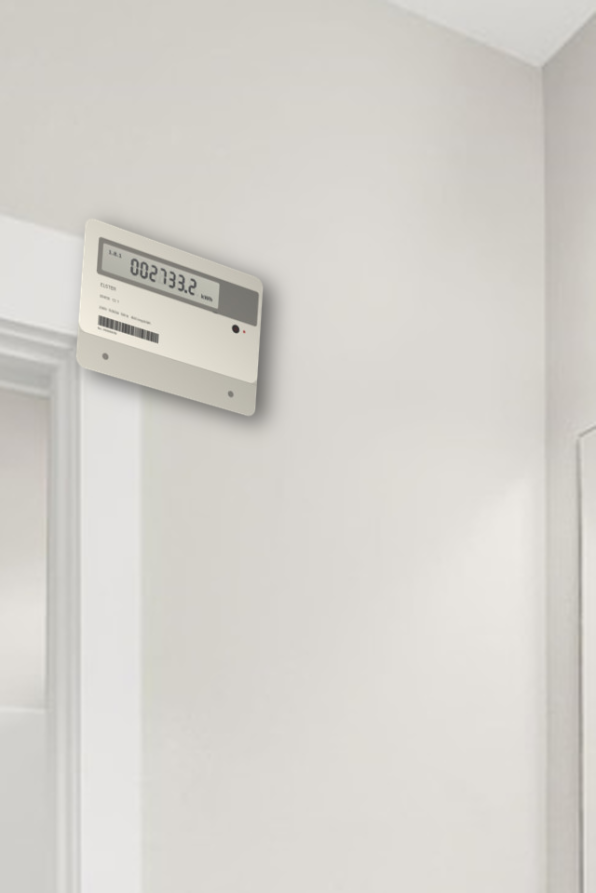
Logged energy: 2733.2,kWh
